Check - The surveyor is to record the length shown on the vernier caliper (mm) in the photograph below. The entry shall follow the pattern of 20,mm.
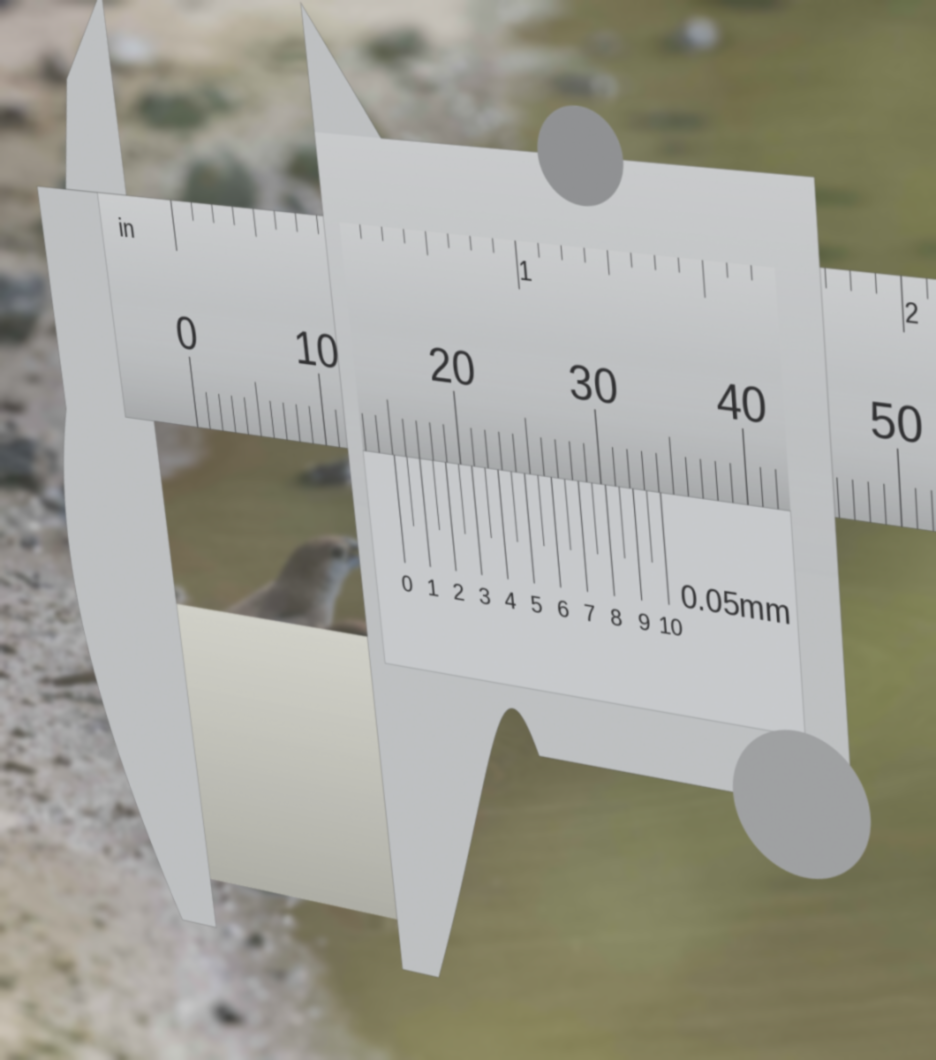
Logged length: 15.1,mm
